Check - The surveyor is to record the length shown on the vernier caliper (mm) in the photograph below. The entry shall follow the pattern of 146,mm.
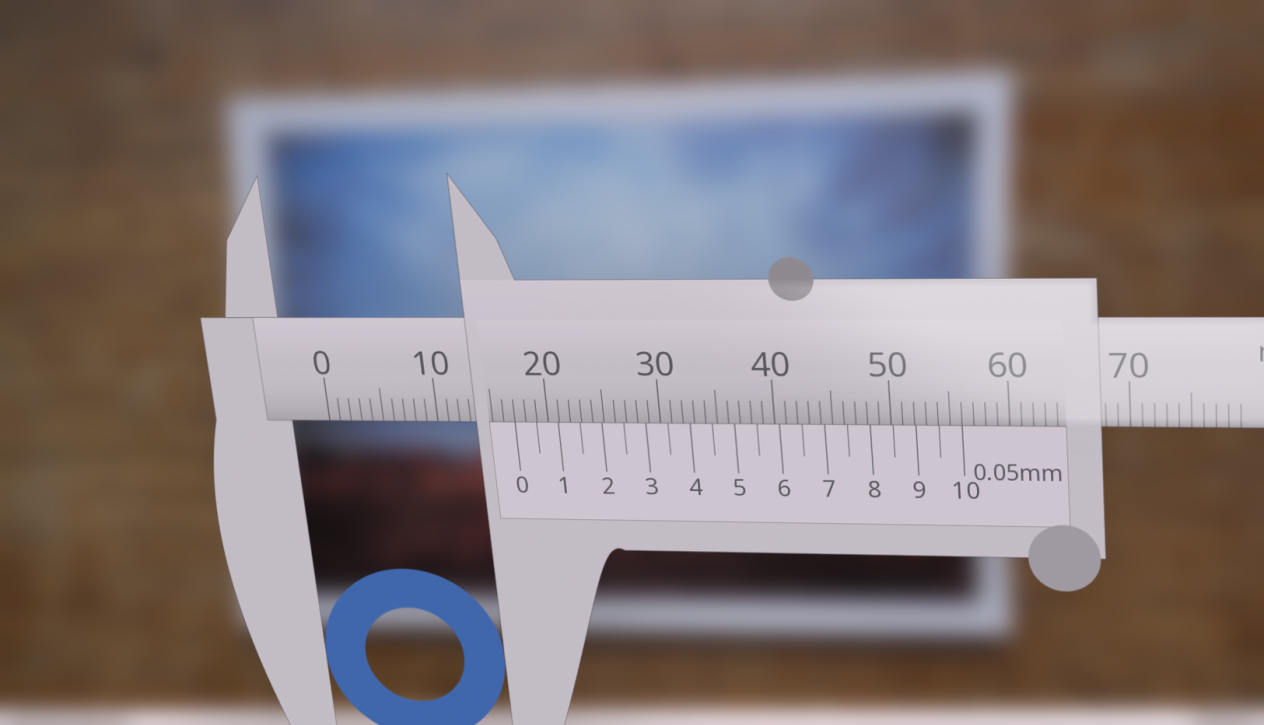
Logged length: 17.0,mm
